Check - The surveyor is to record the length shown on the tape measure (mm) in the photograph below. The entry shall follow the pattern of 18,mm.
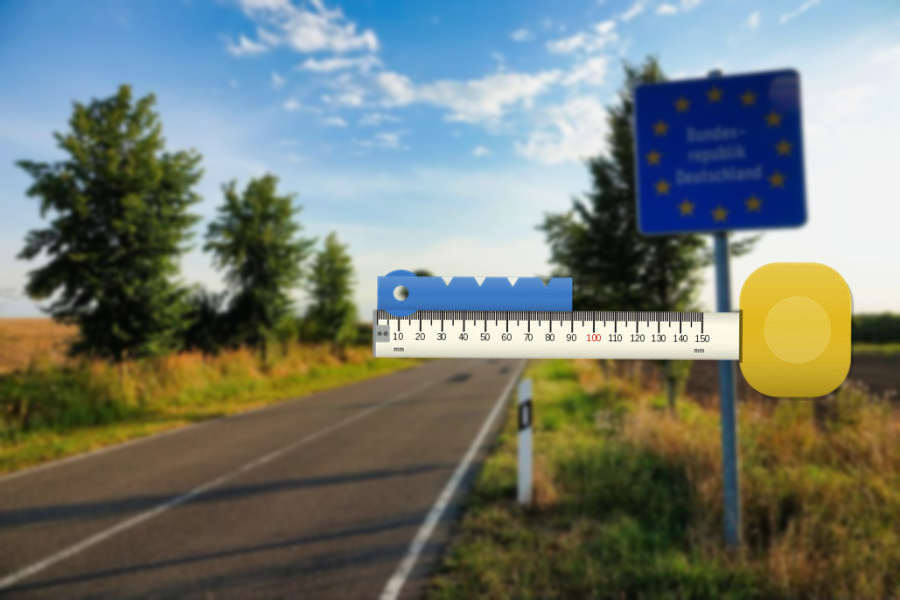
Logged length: 90,mm
